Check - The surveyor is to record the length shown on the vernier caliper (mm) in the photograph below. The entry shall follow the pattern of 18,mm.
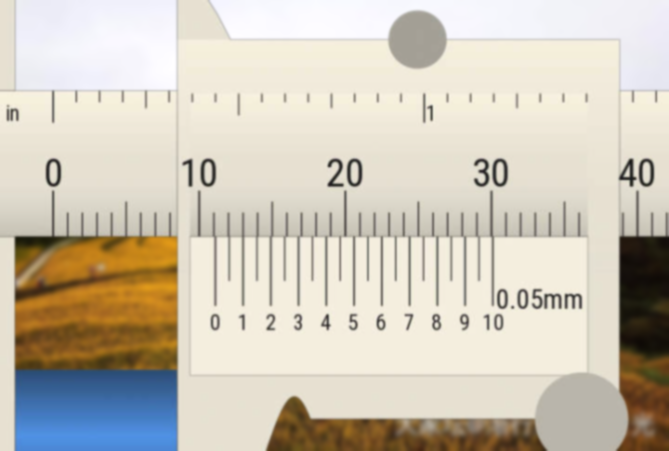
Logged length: 11.1,mm
